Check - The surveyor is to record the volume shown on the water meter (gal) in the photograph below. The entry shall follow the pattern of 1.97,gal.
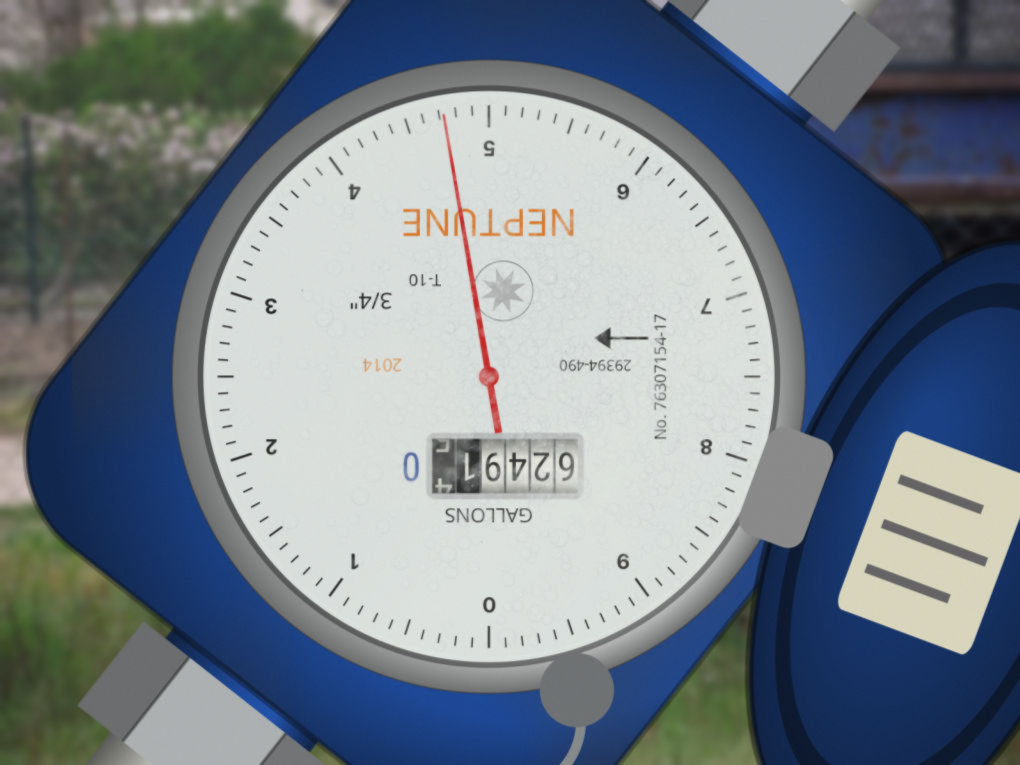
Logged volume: 6249144.7,gal
